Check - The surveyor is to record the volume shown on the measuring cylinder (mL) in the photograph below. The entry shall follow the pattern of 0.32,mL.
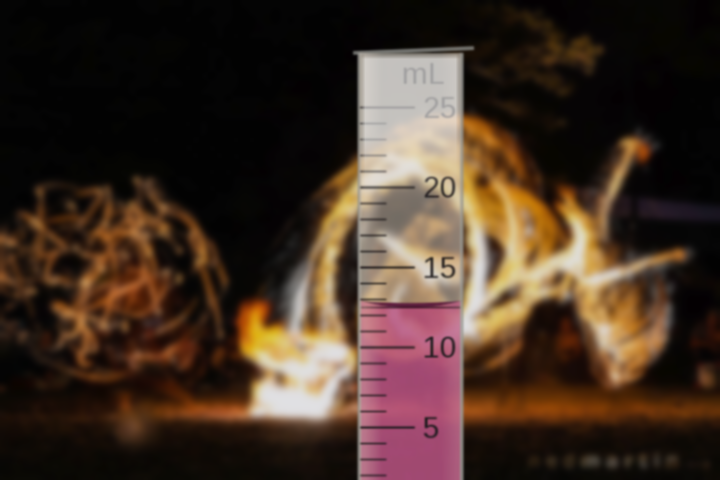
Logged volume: 12.5,mL
